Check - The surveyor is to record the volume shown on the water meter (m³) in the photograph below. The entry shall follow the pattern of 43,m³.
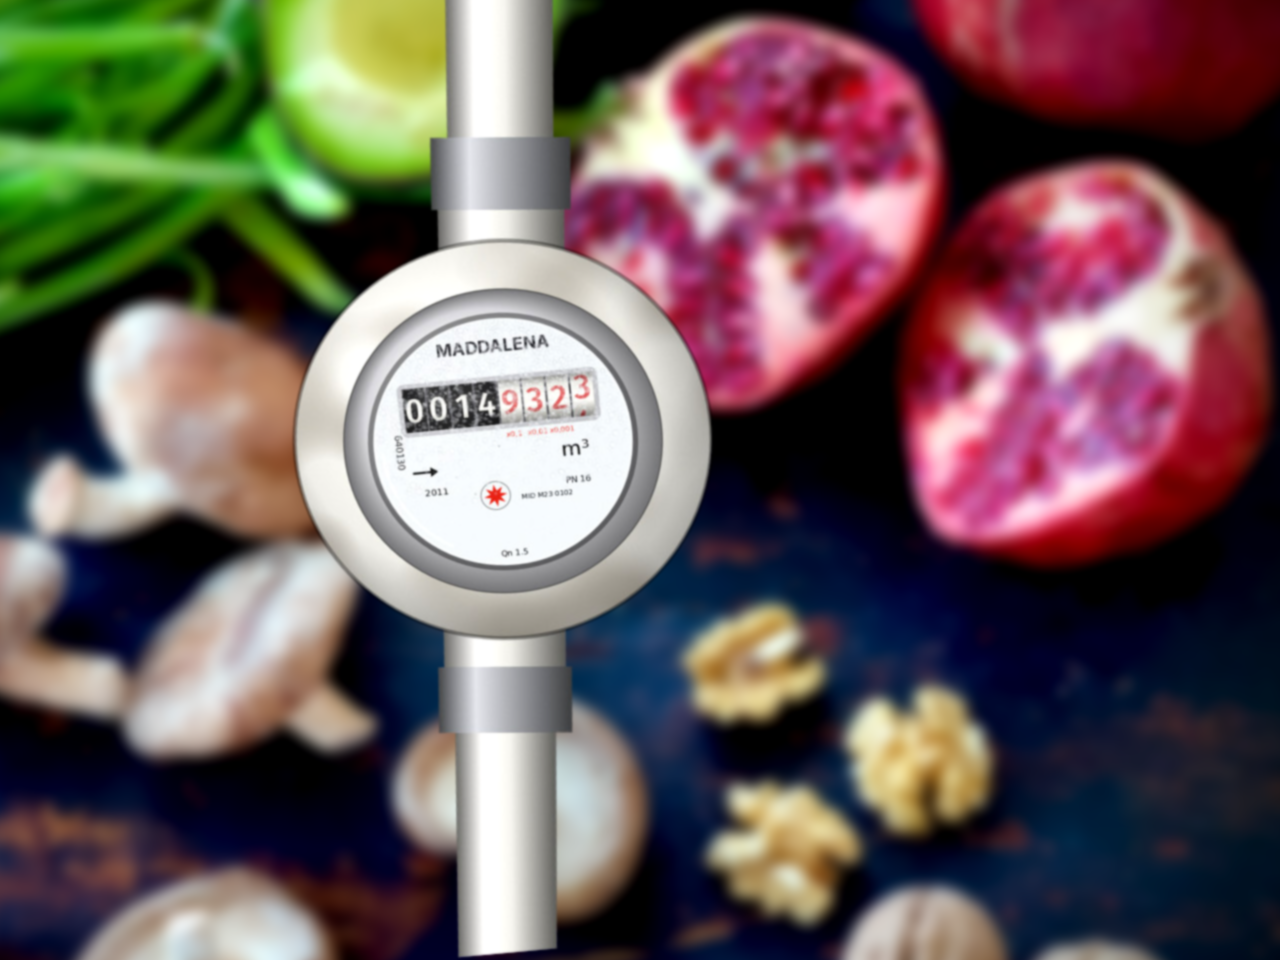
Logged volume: 14.9323,m³
